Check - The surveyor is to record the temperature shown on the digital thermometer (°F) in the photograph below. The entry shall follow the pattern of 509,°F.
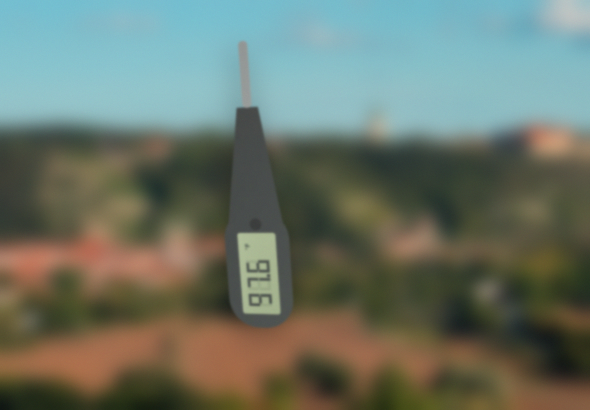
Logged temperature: 97.6,°F
